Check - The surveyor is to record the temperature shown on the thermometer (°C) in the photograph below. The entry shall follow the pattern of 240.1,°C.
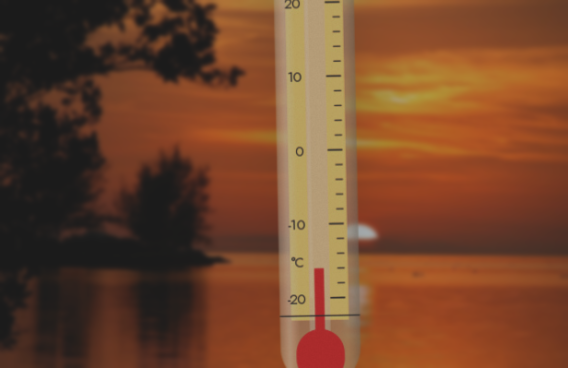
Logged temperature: -16,°C
